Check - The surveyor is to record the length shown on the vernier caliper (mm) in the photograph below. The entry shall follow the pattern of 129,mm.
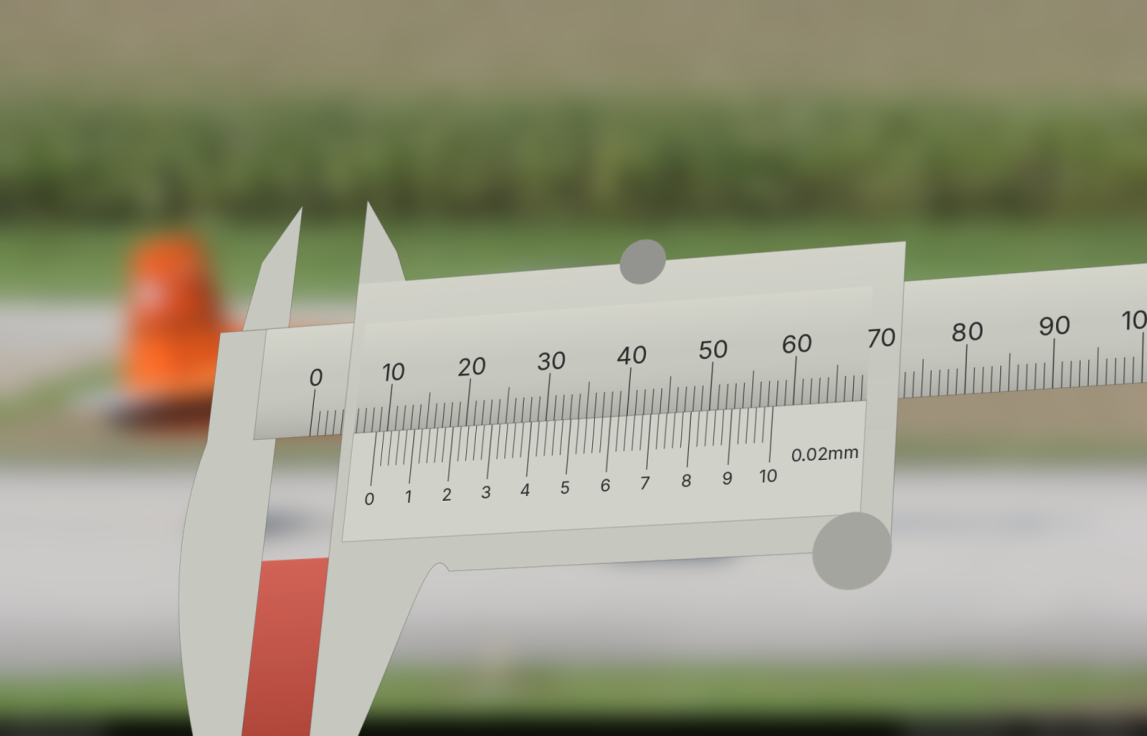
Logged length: 8.6,mm
